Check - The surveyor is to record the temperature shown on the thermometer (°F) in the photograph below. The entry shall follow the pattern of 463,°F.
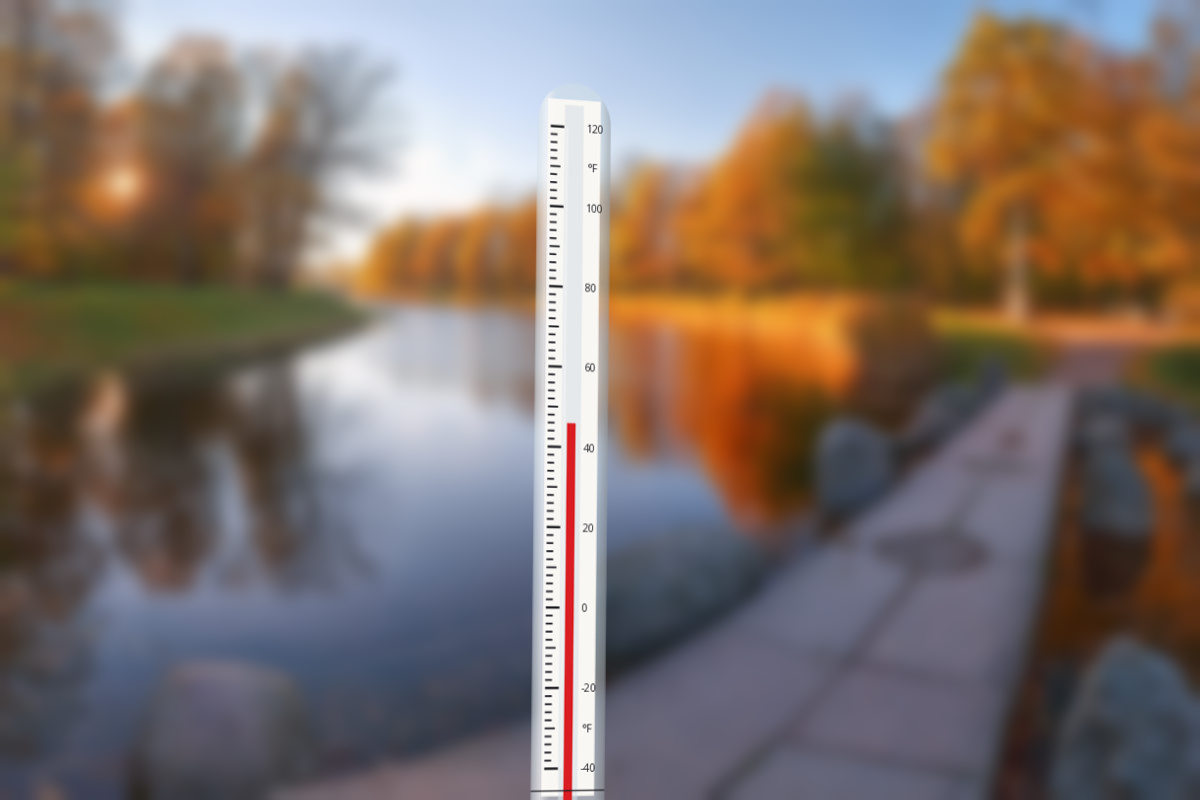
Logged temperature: 46,°F
